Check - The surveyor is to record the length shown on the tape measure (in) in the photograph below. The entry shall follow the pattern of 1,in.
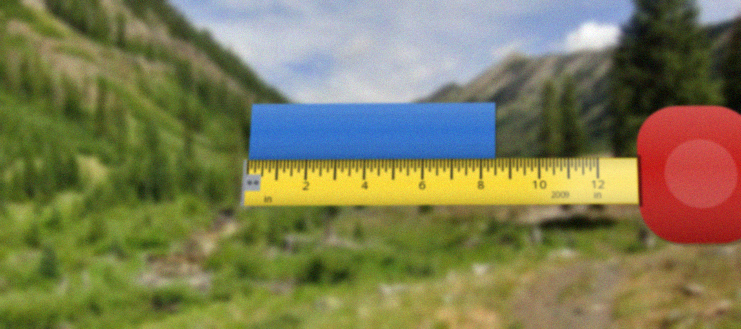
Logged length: 8.5,in
